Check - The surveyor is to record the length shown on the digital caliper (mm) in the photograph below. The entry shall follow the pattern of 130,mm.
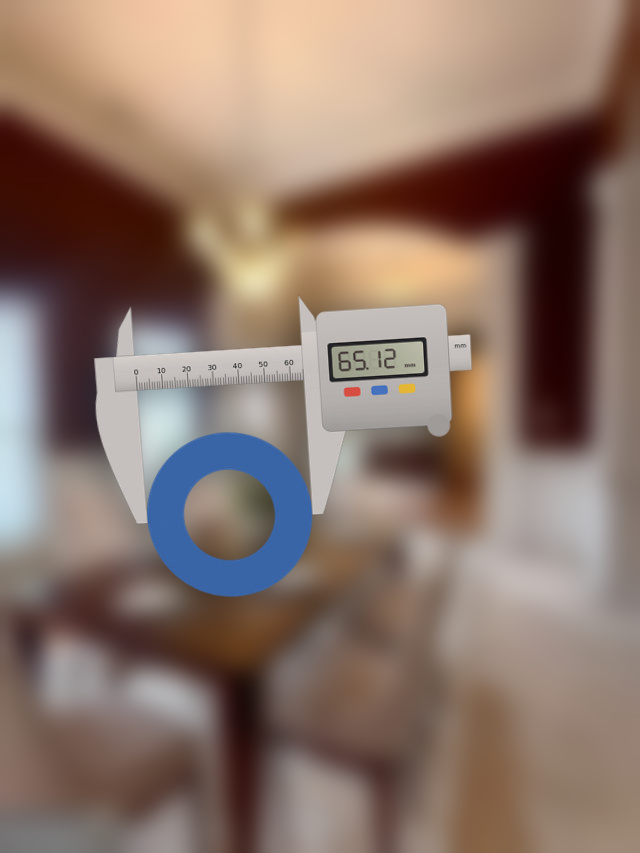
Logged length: 65.12,mm
